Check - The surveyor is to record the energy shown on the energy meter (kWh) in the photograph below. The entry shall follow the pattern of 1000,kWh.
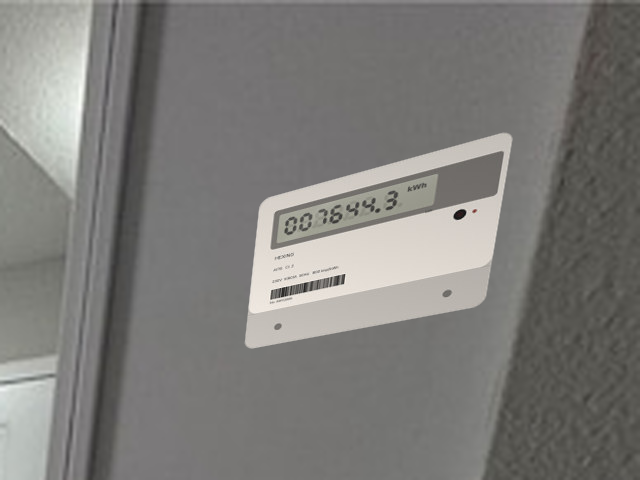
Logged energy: 7644.3,kWh
